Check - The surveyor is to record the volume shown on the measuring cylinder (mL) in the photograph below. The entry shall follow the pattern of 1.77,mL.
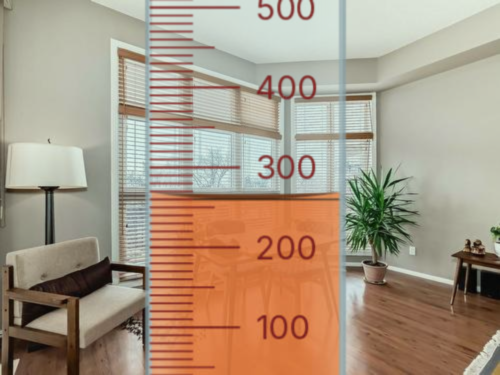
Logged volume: 260,mL
